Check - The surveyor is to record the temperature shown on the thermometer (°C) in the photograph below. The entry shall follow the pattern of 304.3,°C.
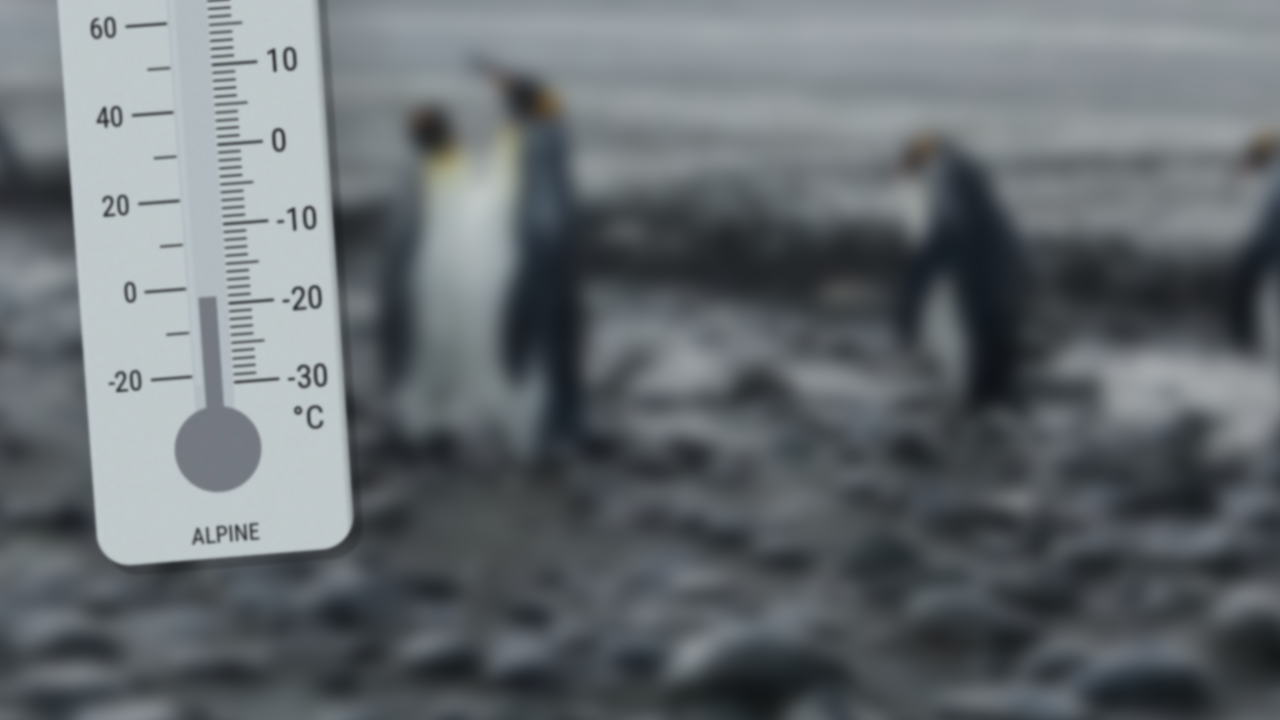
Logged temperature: -19,°C
